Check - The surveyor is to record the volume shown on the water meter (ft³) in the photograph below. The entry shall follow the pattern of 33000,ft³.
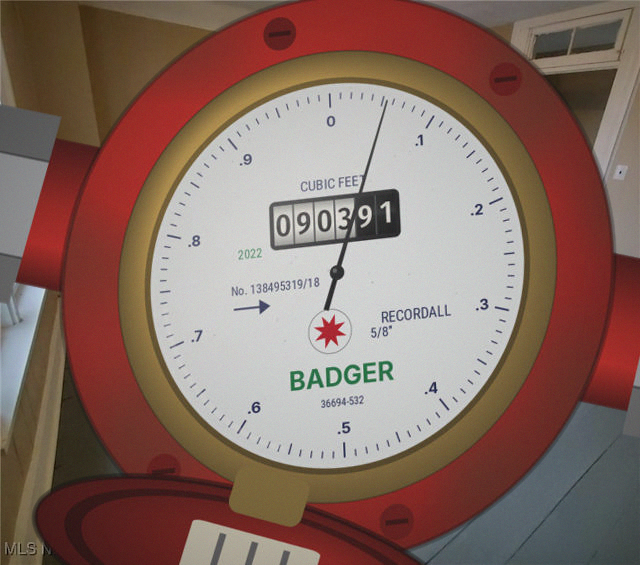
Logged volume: 90391.05,ft³
